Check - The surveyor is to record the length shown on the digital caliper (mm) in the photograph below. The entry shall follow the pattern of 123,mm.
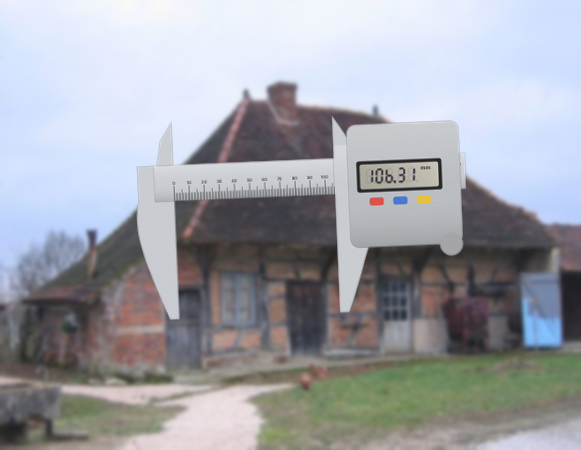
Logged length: 106.31,mm
